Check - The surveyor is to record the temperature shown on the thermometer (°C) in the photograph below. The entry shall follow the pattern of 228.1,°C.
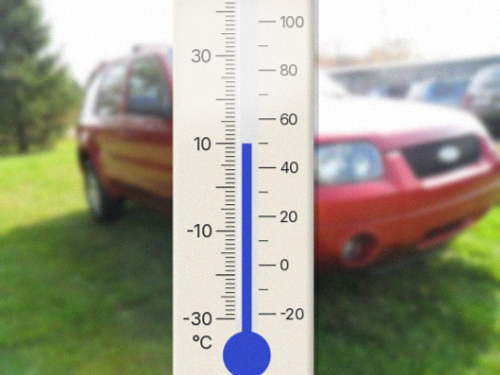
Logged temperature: 10,°C
